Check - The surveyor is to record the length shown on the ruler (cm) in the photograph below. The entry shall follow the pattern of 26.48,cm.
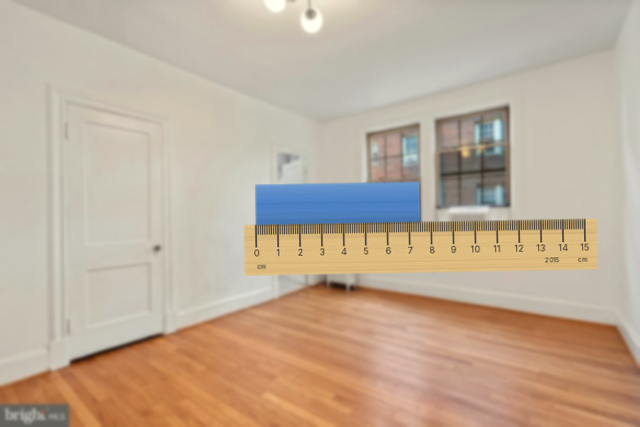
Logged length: 7.5,cm
